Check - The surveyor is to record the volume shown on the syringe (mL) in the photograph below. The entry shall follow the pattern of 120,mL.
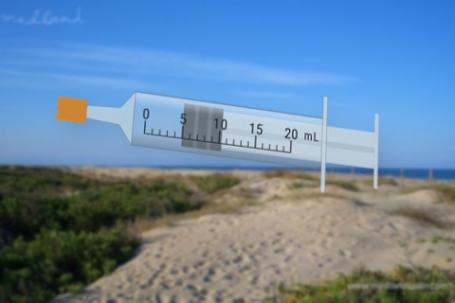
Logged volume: 5,mL
